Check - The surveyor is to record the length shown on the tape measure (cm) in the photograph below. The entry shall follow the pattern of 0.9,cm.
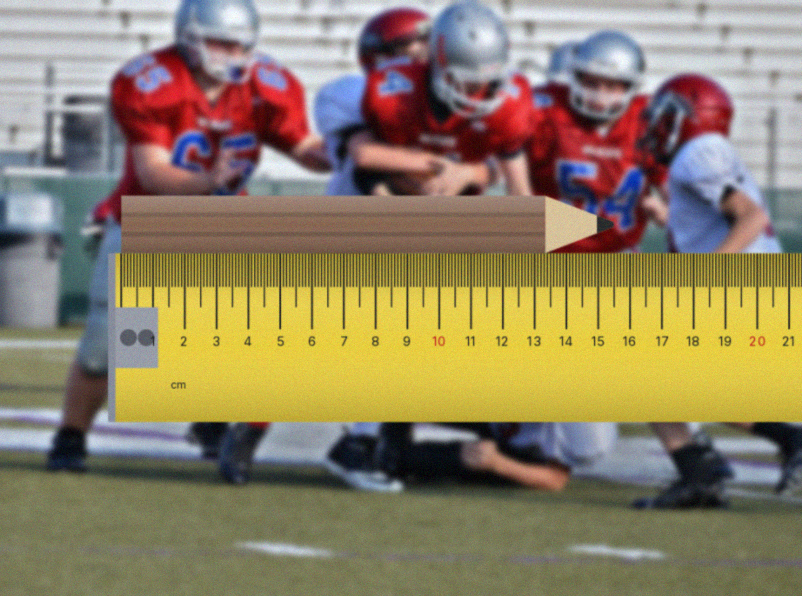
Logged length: 15.5,cm
